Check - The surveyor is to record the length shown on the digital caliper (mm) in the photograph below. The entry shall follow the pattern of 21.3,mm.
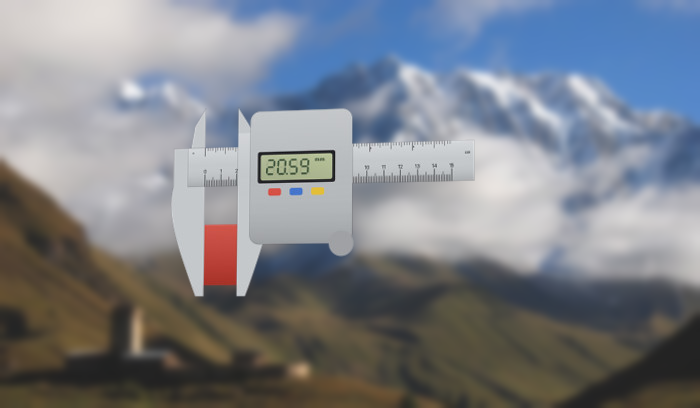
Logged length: 20.59,mm
